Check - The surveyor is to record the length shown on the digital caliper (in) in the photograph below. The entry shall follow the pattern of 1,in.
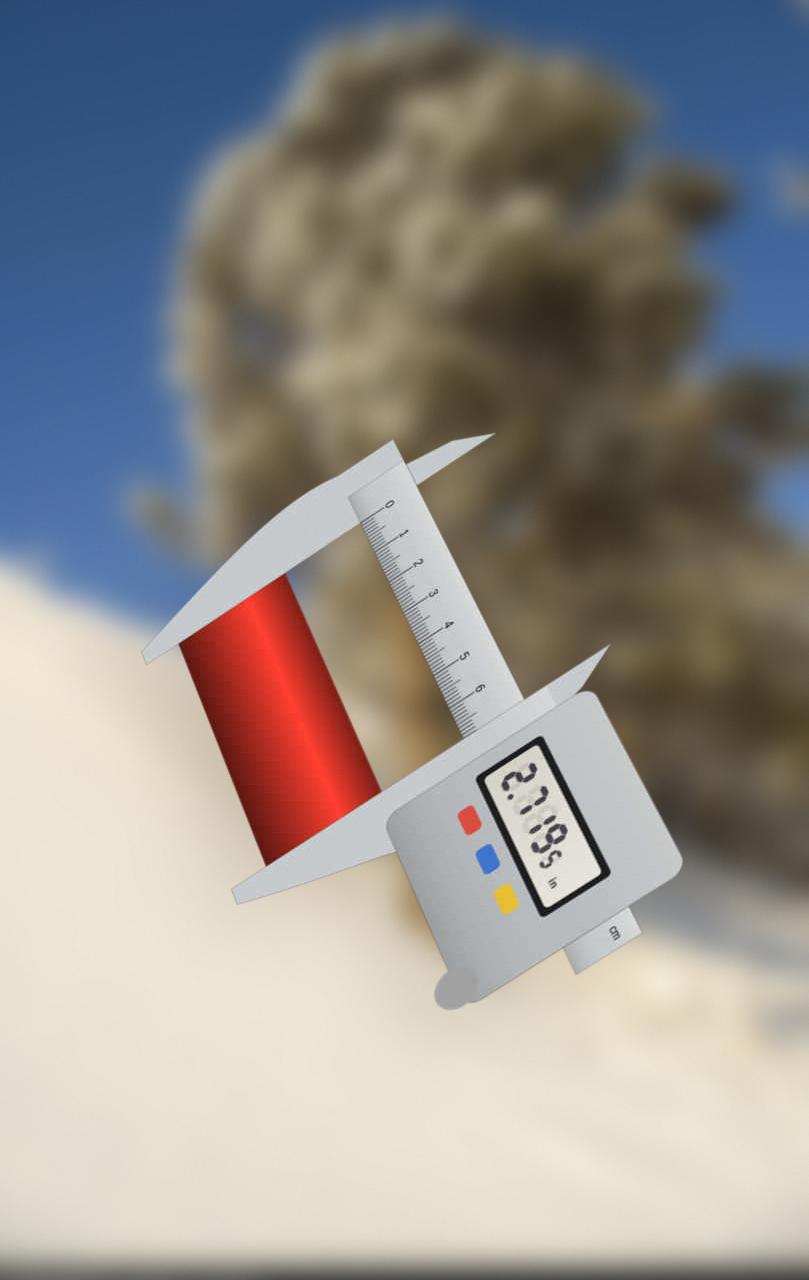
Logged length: 2.7195,in
